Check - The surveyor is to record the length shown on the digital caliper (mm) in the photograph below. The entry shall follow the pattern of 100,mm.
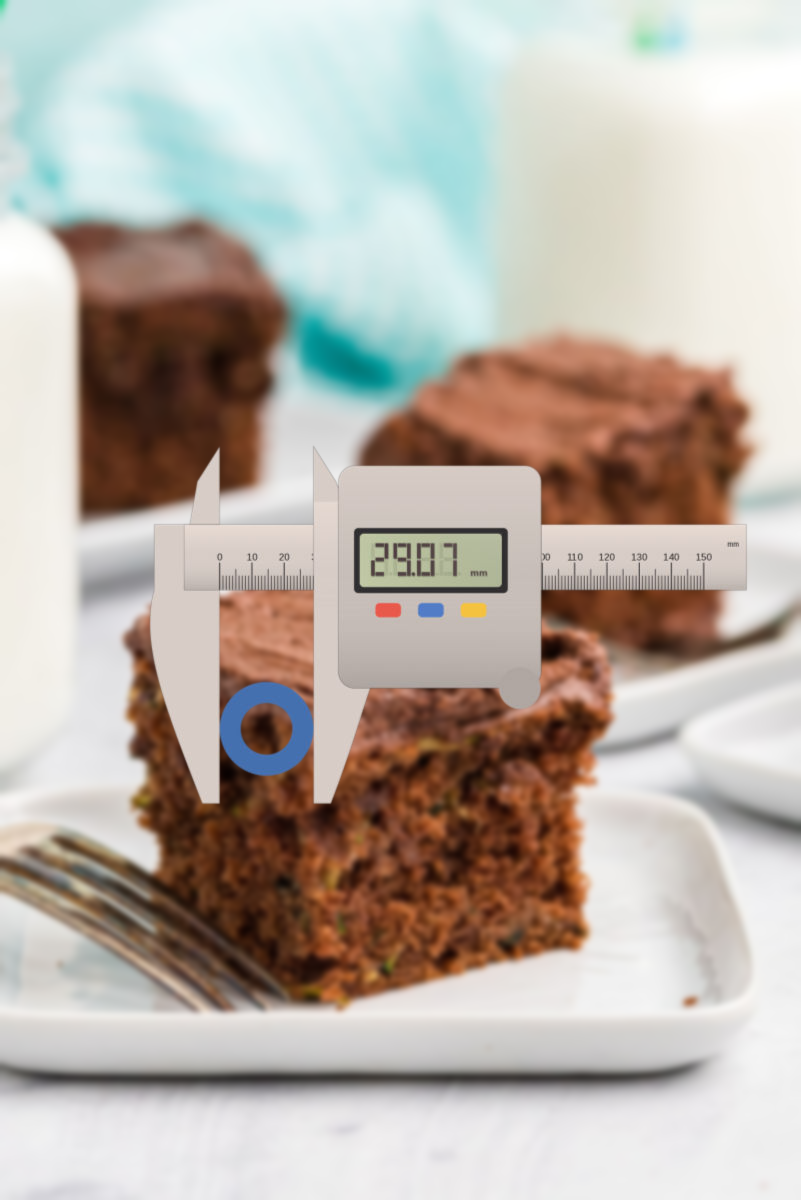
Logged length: 29.07,mm
